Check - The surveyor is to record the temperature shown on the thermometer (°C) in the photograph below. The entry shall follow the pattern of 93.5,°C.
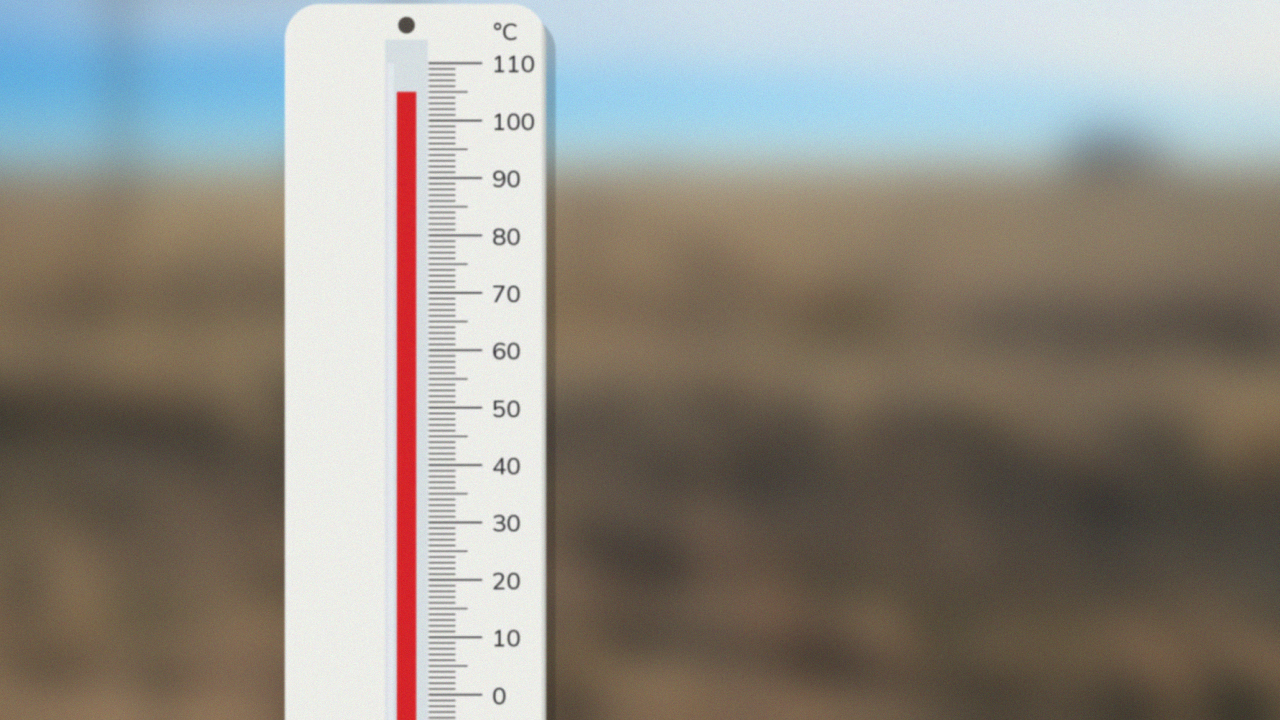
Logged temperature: 105,°C
